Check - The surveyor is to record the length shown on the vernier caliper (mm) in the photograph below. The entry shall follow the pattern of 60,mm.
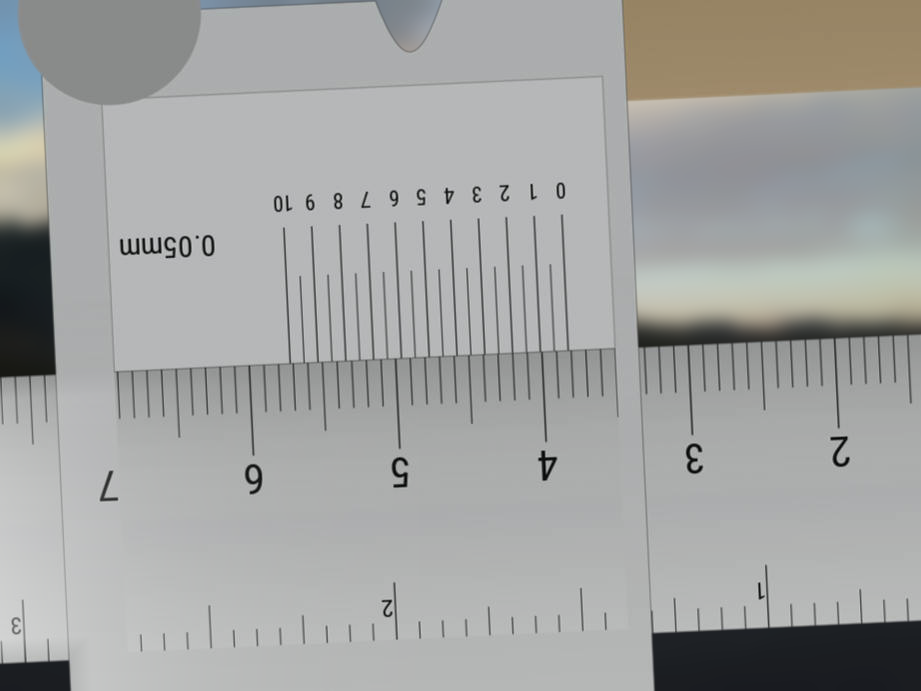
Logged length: 38.2,mm
